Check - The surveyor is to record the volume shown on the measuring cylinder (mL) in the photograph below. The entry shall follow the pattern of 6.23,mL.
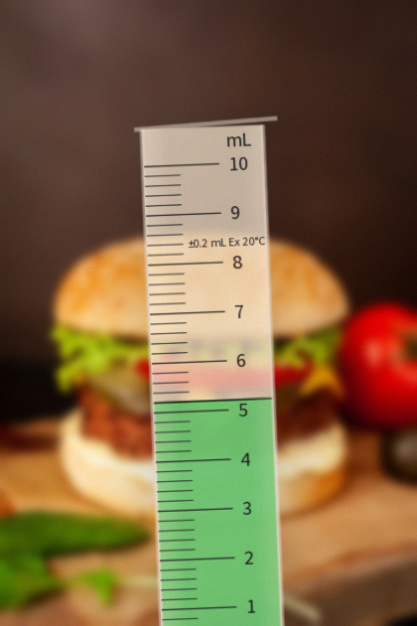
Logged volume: 5.2,mL
